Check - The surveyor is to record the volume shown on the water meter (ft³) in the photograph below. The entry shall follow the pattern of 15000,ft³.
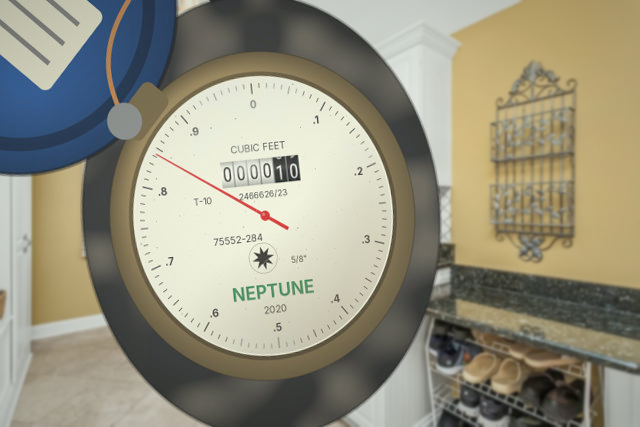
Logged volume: 9.84,ft³
